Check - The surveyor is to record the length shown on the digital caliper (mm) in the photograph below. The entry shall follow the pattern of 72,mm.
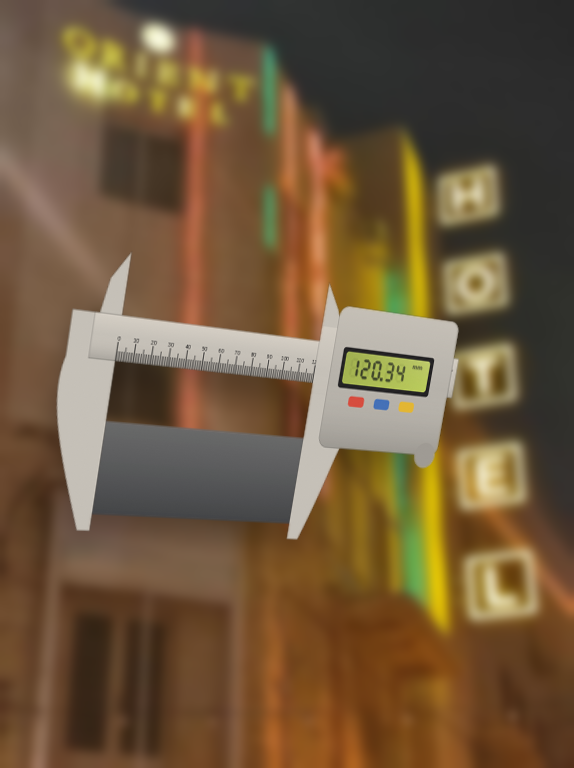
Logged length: 120.34,mm
